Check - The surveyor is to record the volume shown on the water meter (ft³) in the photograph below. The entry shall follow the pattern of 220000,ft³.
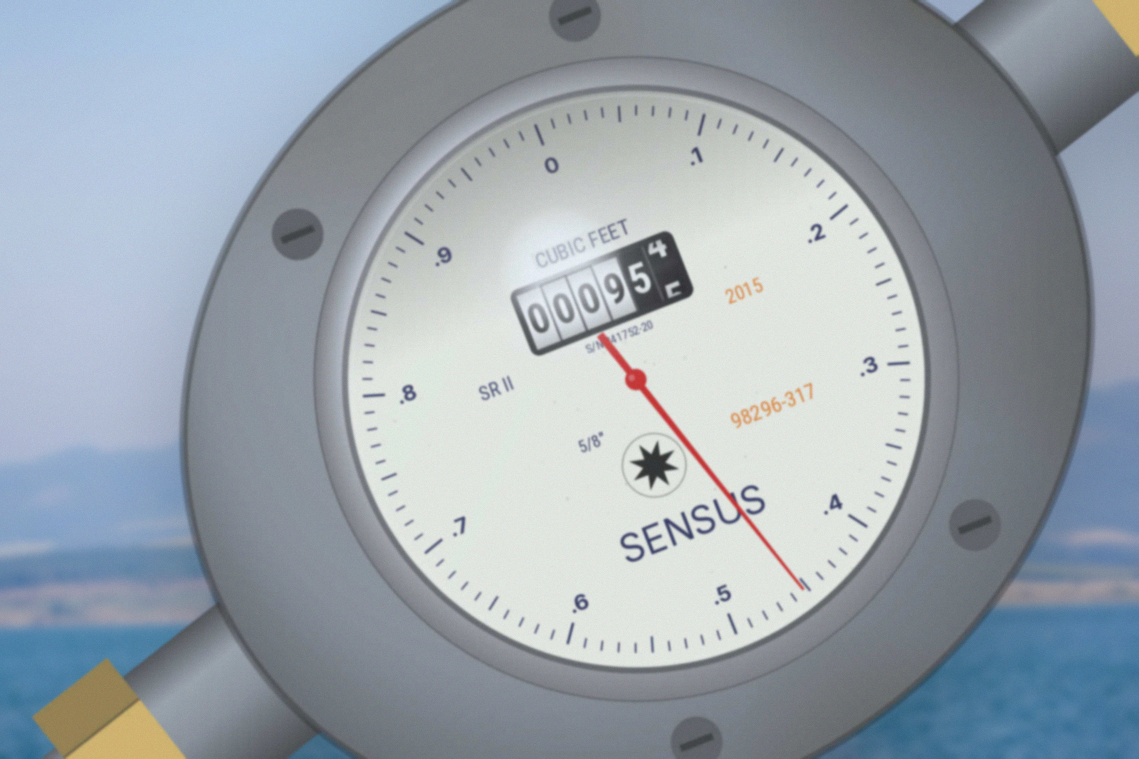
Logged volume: 954.45,ft³
